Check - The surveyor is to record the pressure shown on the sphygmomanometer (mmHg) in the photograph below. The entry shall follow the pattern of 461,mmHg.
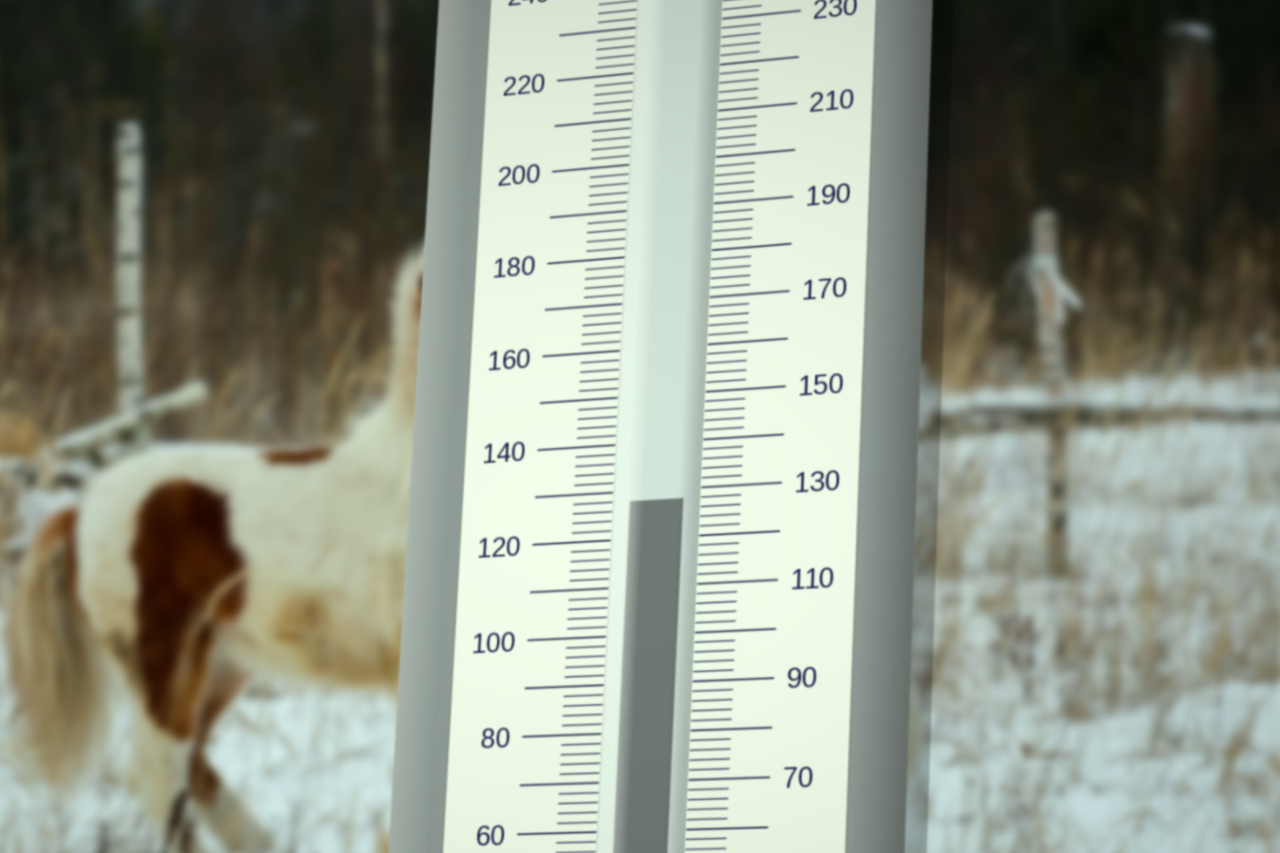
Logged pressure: 128,mmHg
